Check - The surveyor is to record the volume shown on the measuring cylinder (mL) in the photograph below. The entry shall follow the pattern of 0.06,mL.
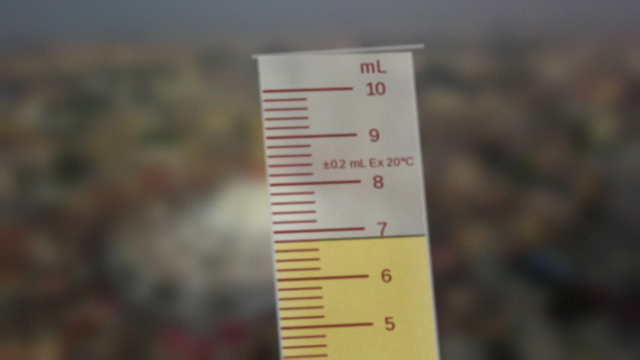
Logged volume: 6.8,mL
